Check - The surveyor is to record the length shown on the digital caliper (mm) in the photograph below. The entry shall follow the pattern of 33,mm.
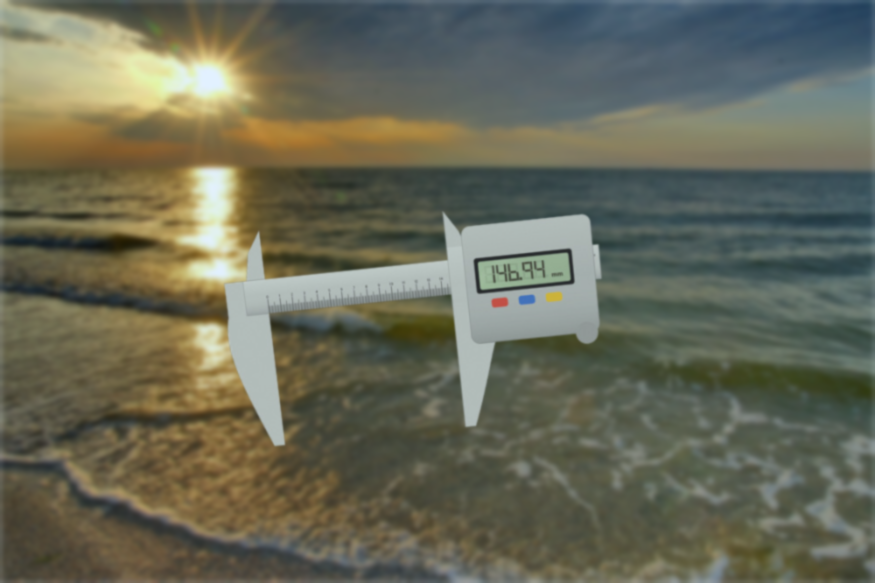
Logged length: 146.94,mm
